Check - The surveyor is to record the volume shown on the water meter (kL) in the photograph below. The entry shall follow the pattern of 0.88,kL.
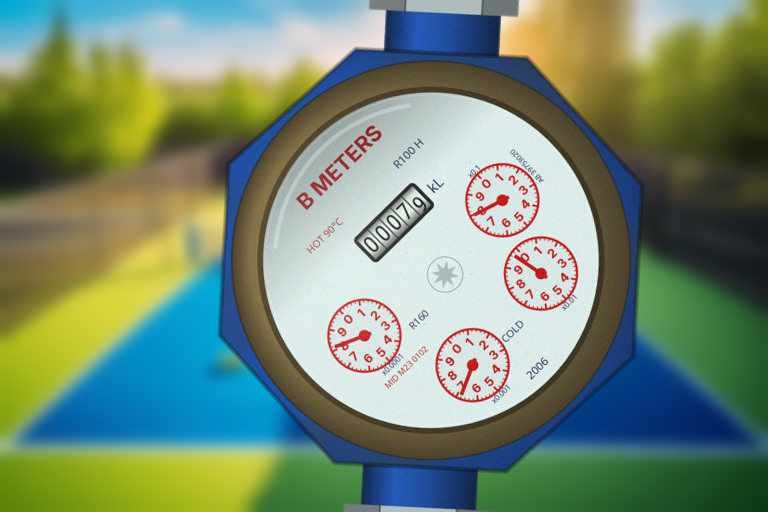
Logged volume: 78.7968,kL
